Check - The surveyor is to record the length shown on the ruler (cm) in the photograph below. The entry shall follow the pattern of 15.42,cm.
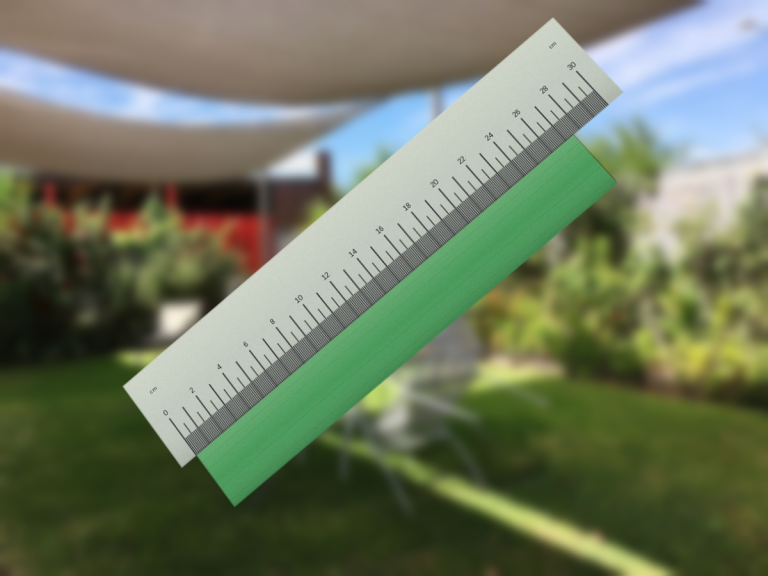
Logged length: 27.5,cm
